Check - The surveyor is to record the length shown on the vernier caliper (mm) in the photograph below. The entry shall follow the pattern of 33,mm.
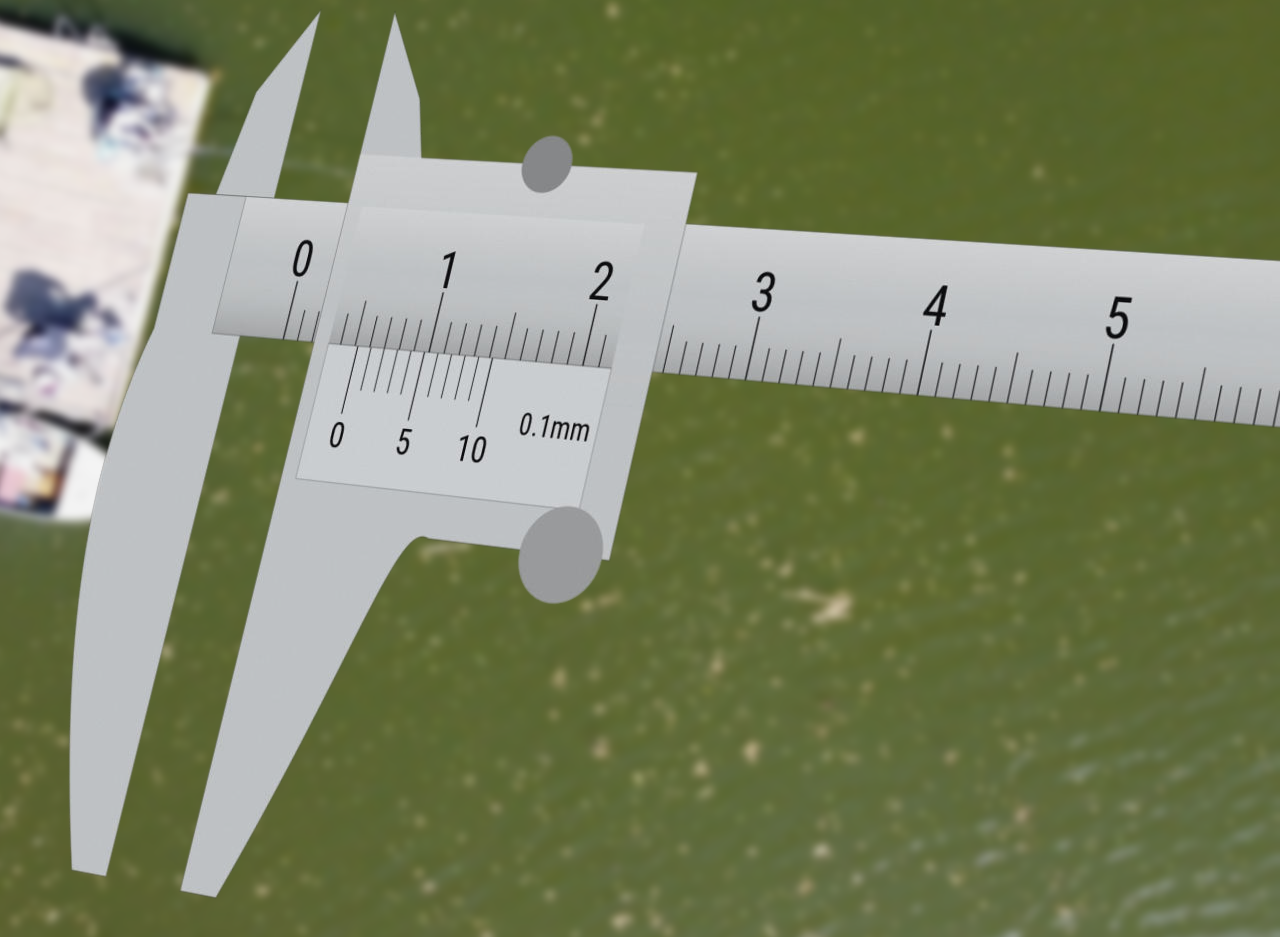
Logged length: 5.2,mm
